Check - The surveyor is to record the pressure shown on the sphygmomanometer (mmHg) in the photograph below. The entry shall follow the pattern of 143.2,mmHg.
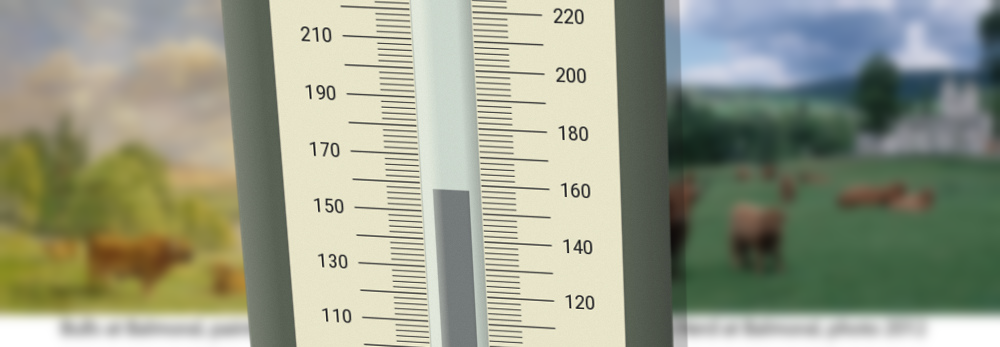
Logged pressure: 158,mmHg
